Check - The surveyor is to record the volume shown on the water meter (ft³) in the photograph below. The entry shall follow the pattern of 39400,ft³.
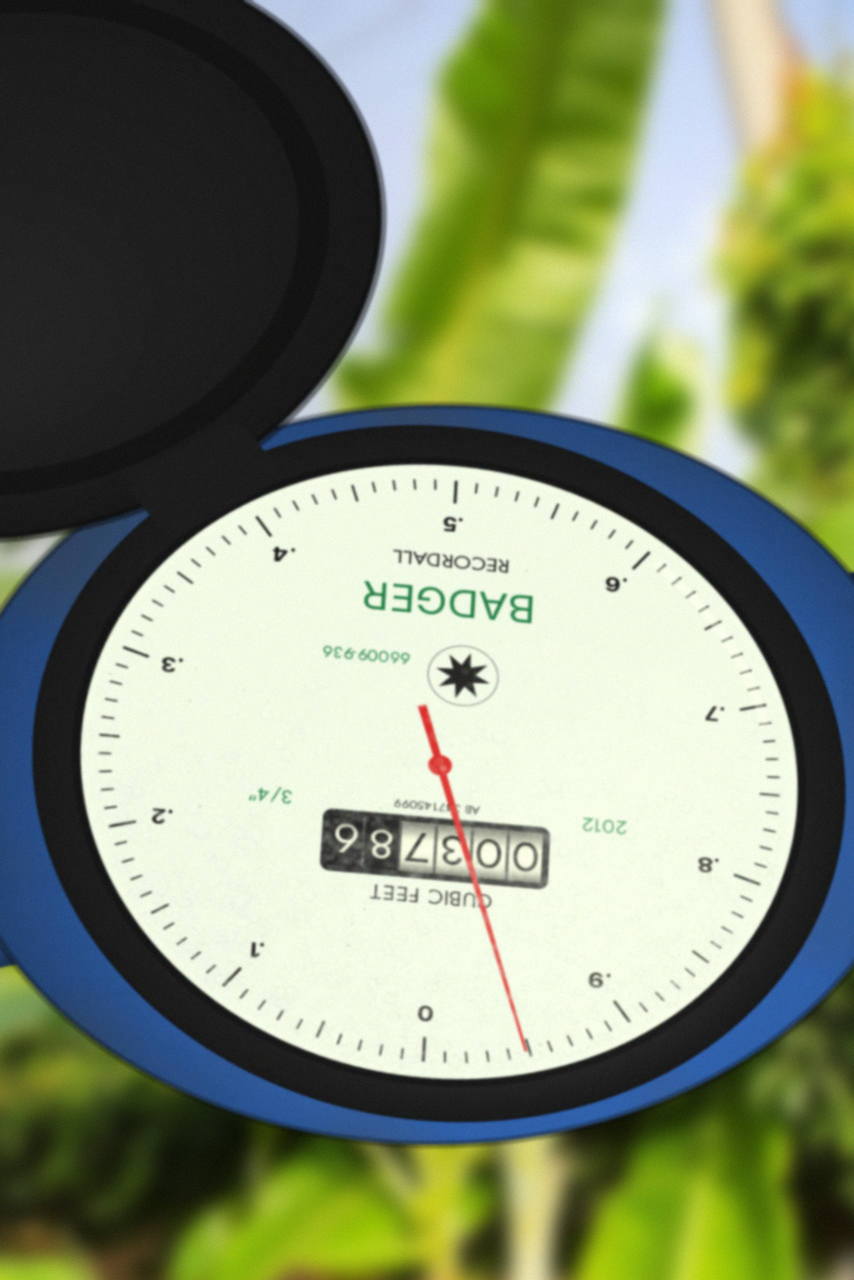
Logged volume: 3785.95,ft³
